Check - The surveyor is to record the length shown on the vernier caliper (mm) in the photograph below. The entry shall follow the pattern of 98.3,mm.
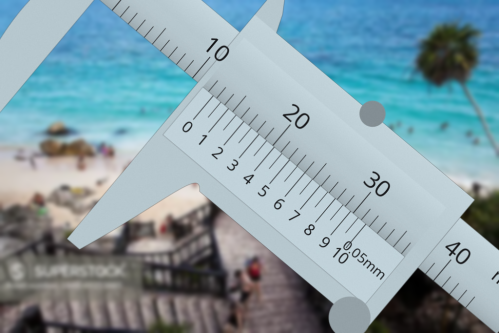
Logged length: 12.6,mm
